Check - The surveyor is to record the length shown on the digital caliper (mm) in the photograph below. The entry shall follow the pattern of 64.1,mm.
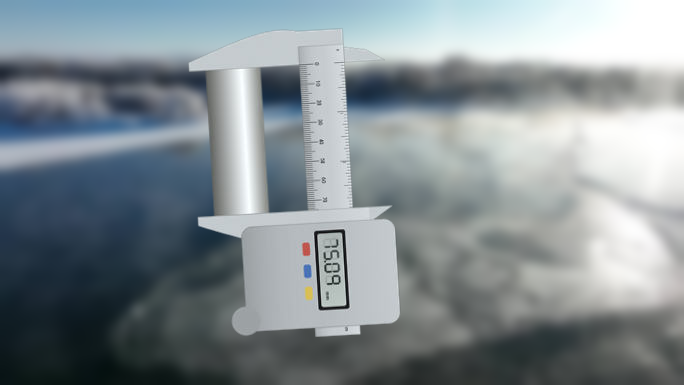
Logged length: 75.09,mm
